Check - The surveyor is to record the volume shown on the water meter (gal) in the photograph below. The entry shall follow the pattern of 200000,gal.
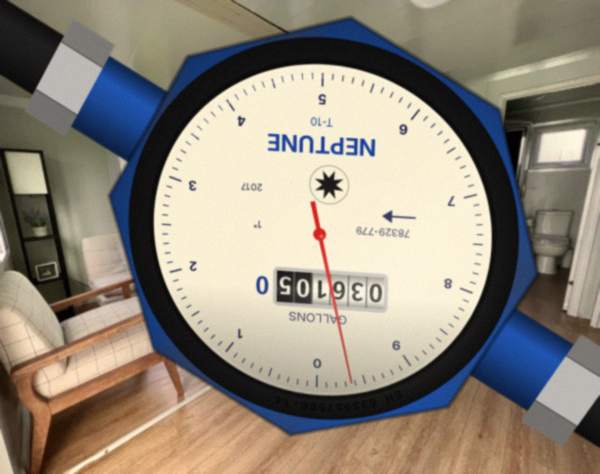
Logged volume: 361049.6,gal
